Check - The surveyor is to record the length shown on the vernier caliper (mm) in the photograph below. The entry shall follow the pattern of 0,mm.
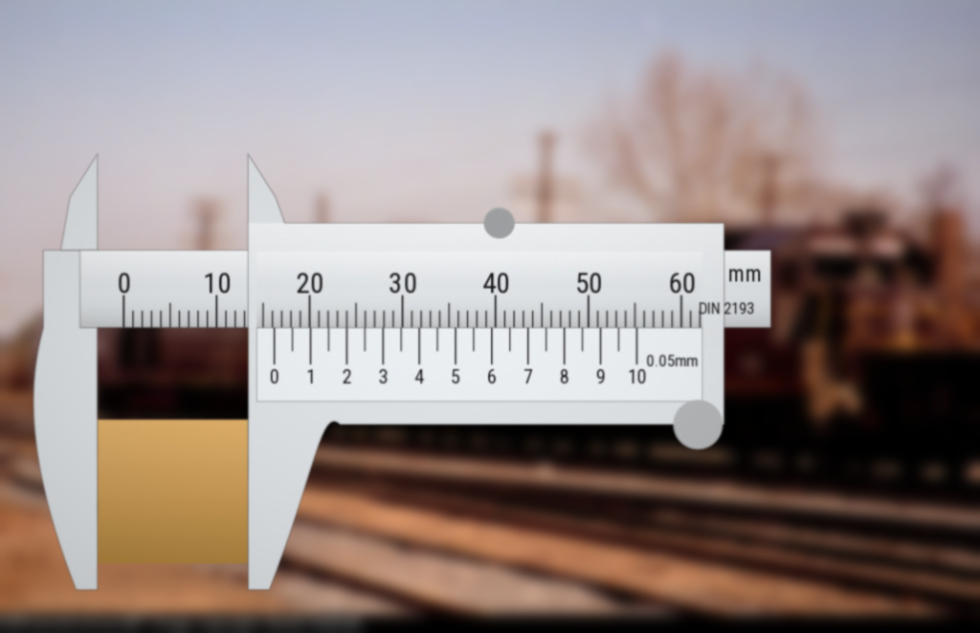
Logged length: 16.2,mm
